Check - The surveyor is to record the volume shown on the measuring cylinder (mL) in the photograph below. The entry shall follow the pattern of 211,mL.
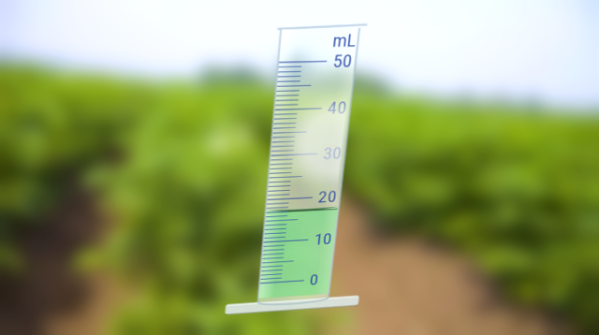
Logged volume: 17,mL
